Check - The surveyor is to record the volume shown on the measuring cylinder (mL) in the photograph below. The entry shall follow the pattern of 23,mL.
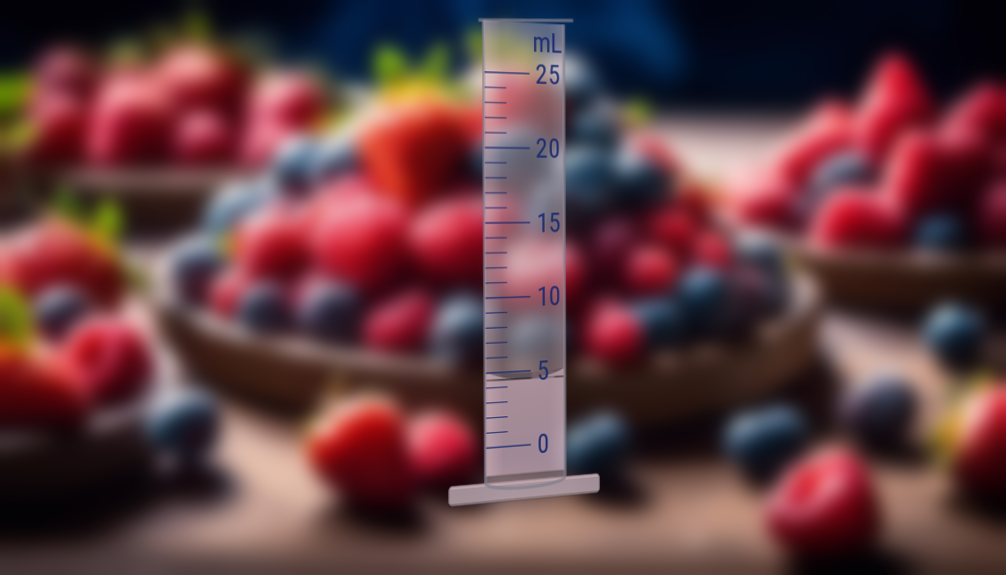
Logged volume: 4.5,mL
